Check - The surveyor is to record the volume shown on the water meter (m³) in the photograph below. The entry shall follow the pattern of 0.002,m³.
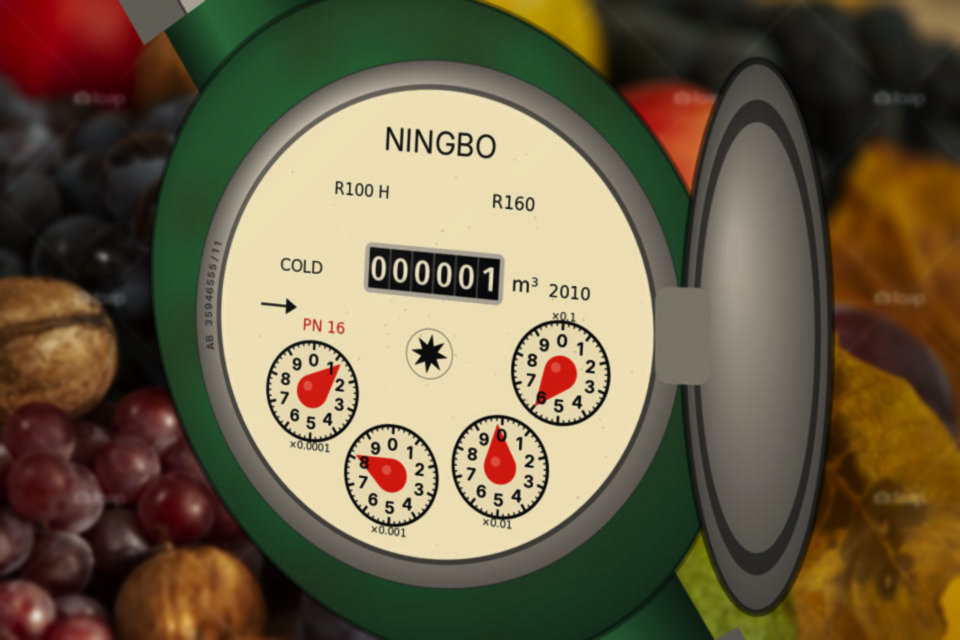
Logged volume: 1.5981,m³
